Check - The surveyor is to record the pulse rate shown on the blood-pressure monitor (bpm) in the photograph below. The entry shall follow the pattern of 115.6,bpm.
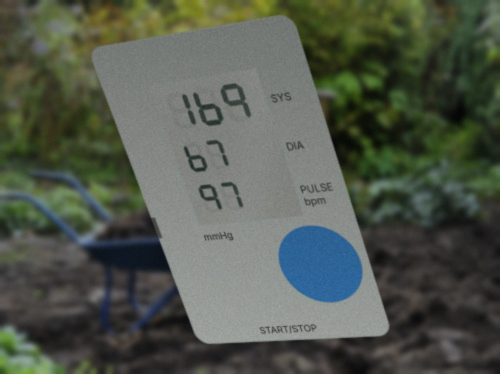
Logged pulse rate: 97,bpm
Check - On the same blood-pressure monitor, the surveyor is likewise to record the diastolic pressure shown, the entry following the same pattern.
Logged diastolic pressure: 67,mmHg
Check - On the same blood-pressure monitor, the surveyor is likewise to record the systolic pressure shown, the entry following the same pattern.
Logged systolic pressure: 169,mmHg
